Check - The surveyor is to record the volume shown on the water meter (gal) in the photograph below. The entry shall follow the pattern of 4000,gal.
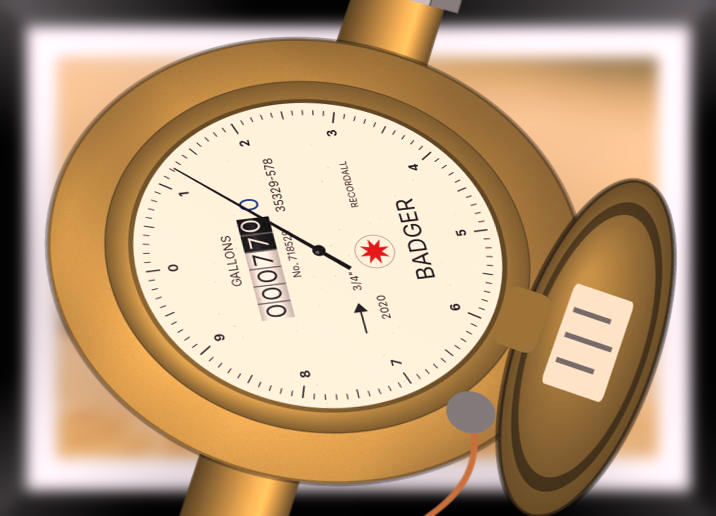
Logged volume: 7701.2,gal
